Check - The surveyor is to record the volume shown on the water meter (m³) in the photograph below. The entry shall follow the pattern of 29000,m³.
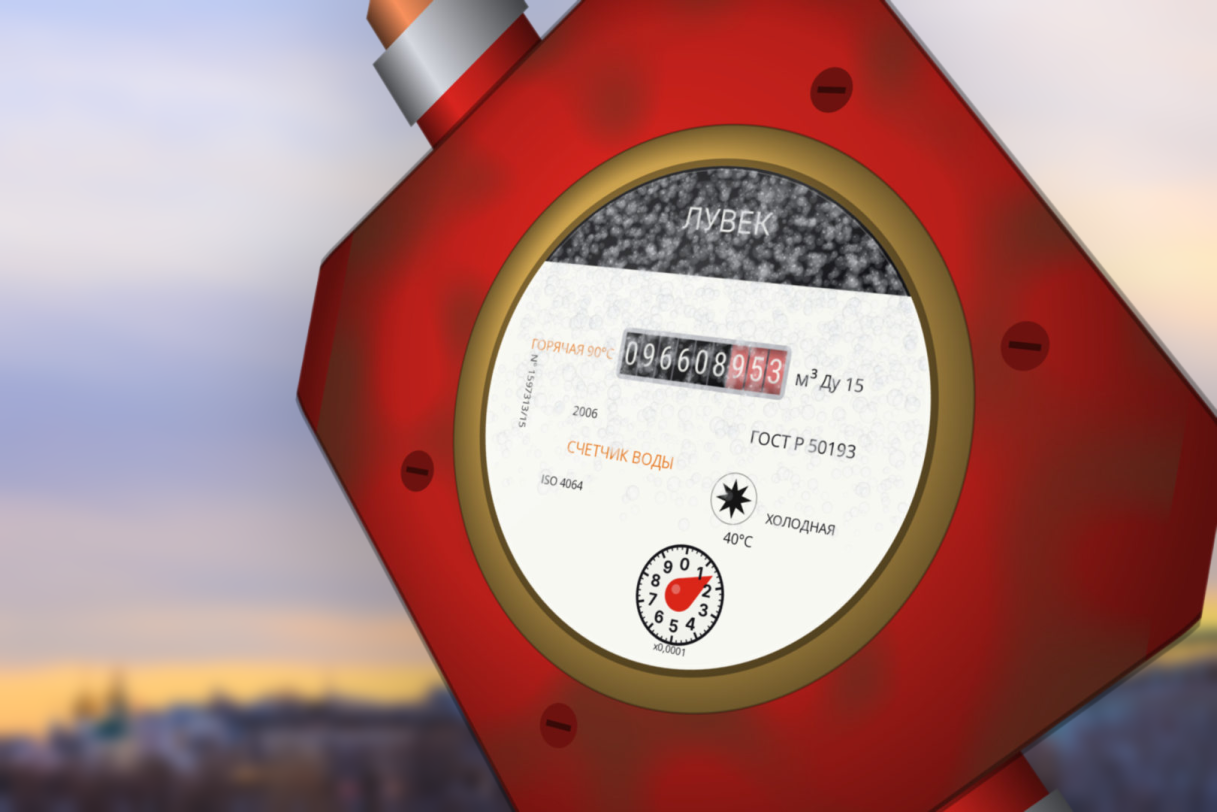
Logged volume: 96608.9531,m³
